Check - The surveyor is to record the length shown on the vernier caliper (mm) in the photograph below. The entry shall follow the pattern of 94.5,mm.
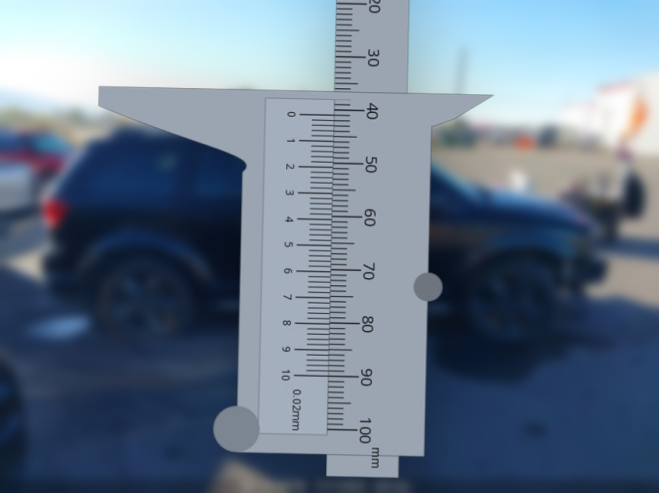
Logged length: 41.0,mm
